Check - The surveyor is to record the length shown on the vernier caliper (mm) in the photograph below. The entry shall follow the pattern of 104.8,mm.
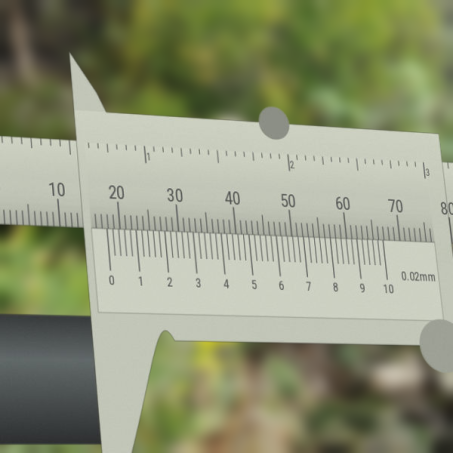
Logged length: 17.8,mm
